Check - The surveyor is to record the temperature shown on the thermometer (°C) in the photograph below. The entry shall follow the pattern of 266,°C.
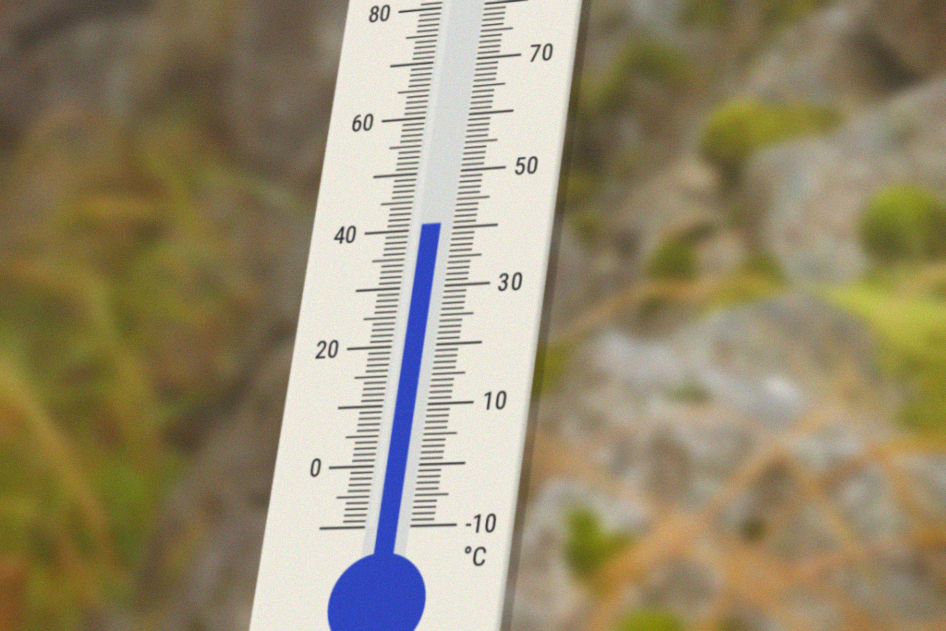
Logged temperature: 41,°C
